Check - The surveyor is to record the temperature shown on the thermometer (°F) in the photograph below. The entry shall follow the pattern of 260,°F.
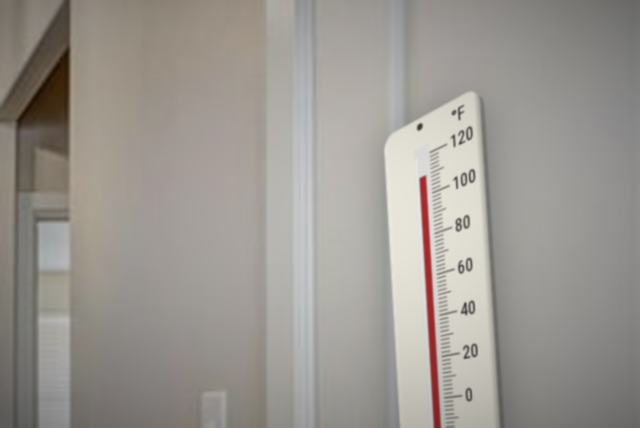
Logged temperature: 110,°F
